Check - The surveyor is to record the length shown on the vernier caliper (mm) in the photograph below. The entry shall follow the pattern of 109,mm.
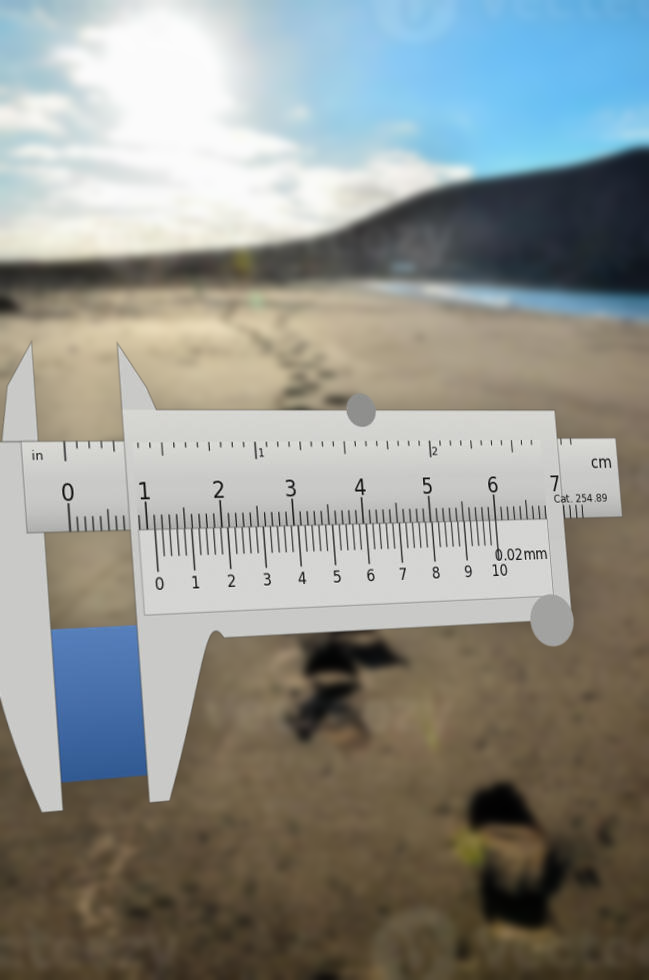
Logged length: 11.0,mm
